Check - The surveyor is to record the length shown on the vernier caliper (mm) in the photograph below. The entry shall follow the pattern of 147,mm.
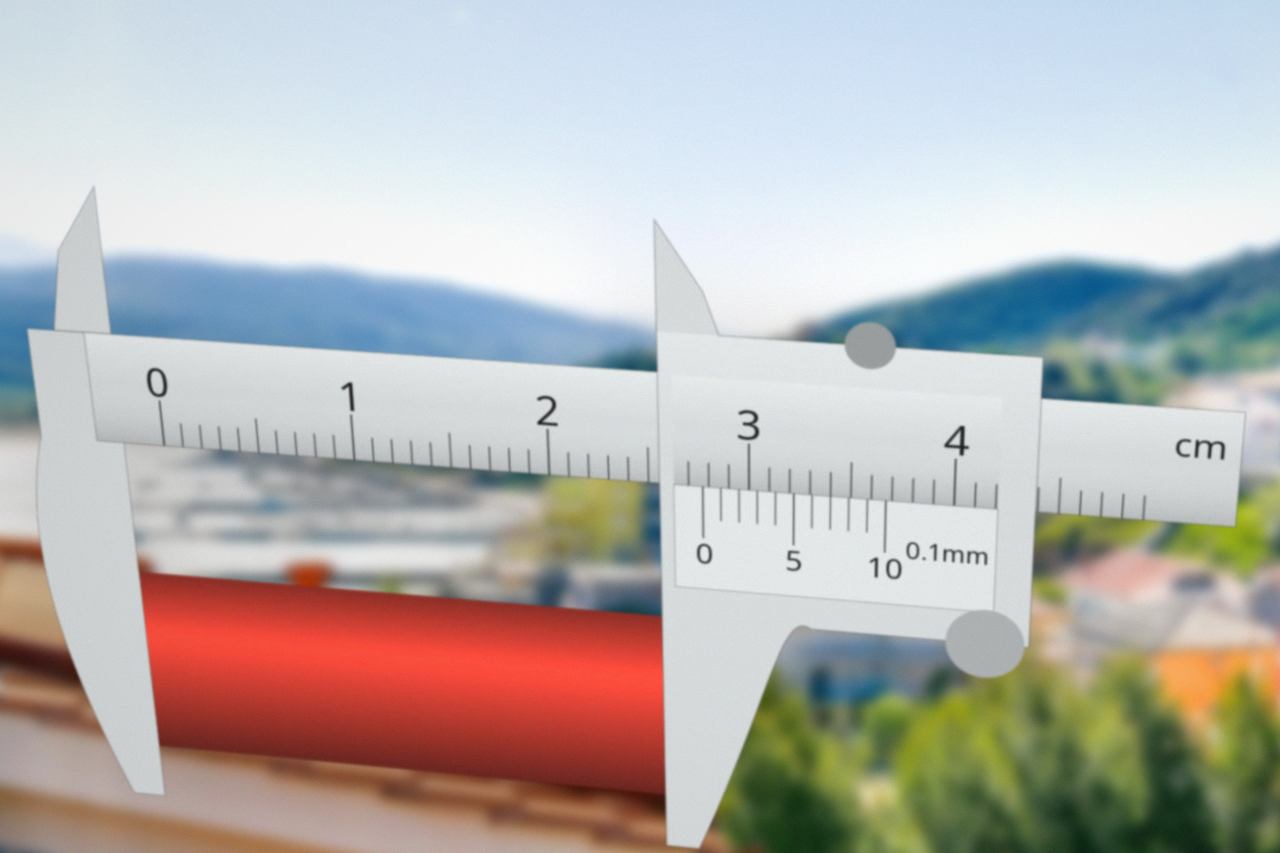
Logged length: 27.7,mm
